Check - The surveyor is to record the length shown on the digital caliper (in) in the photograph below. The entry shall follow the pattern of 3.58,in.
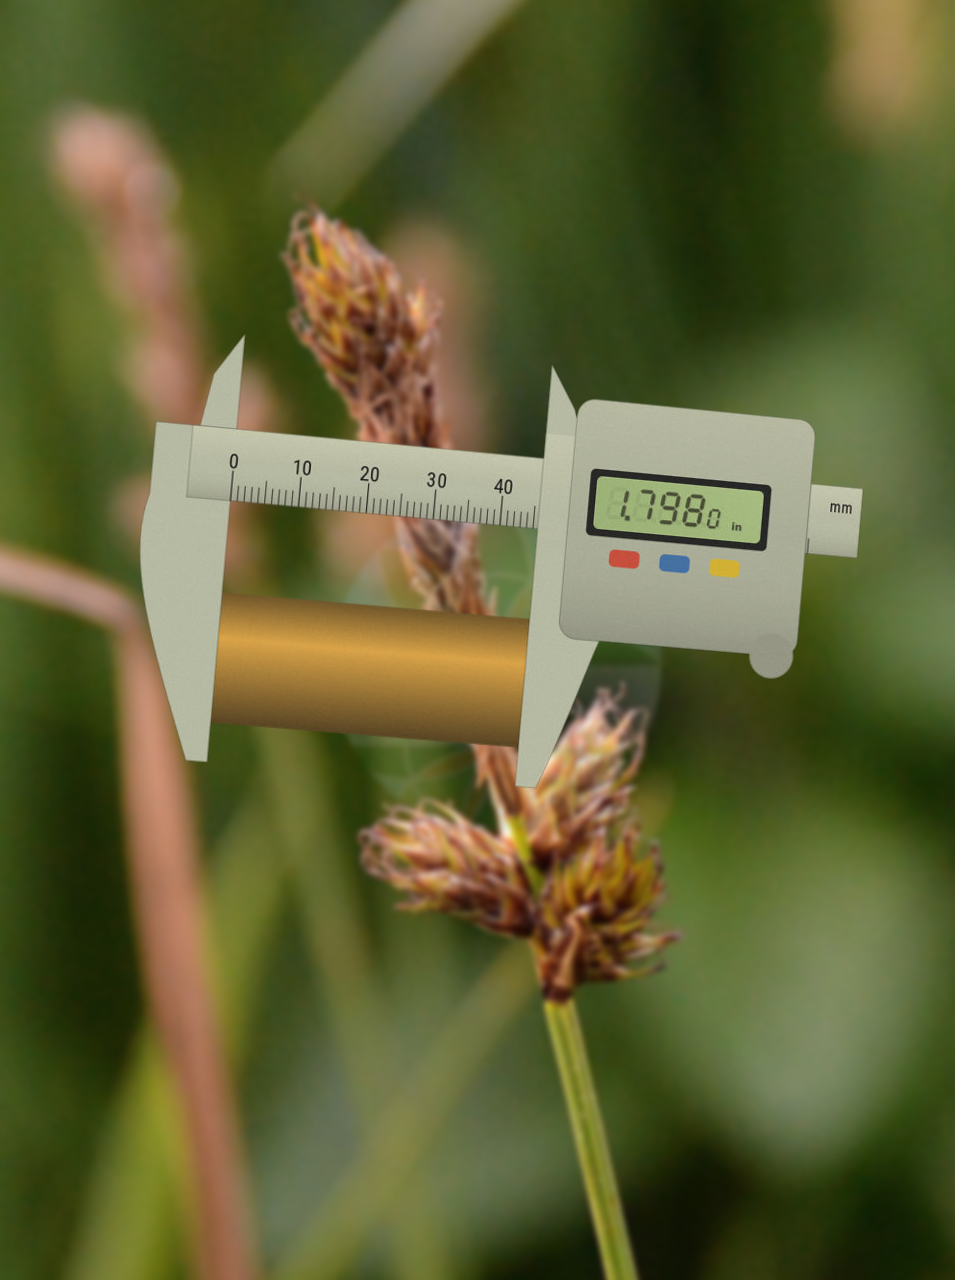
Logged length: 1.7980,in
